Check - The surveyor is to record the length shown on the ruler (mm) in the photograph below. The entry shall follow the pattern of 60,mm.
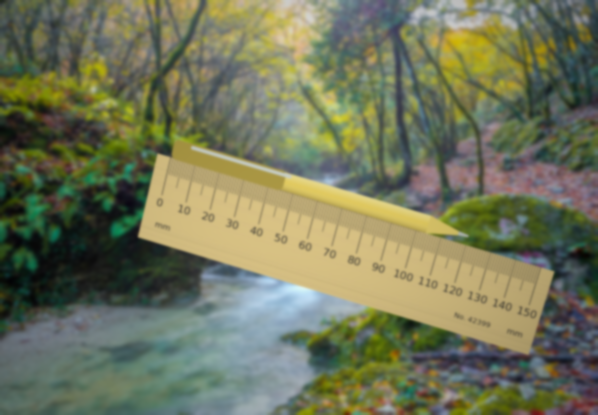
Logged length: 120,mm
